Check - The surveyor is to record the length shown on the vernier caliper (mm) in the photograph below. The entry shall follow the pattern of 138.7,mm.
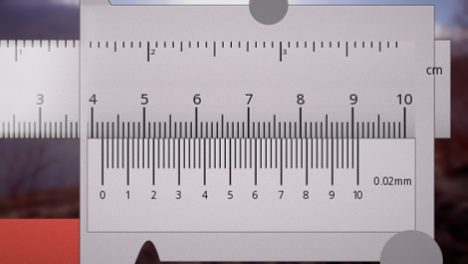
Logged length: 42.0,mm
